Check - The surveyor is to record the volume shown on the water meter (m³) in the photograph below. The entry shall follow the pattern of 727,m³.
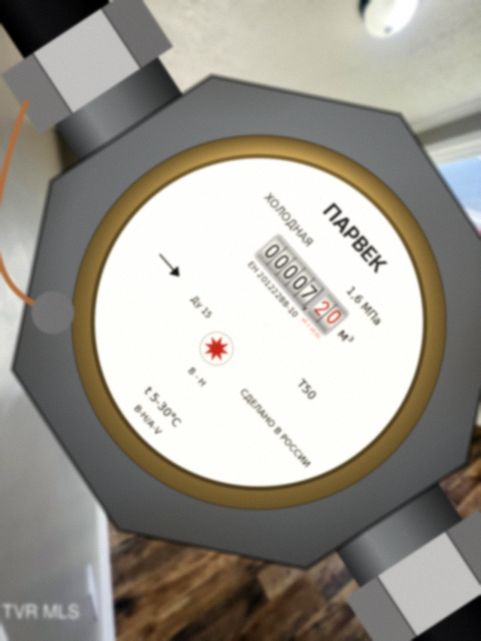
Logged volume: 7.20,m³
